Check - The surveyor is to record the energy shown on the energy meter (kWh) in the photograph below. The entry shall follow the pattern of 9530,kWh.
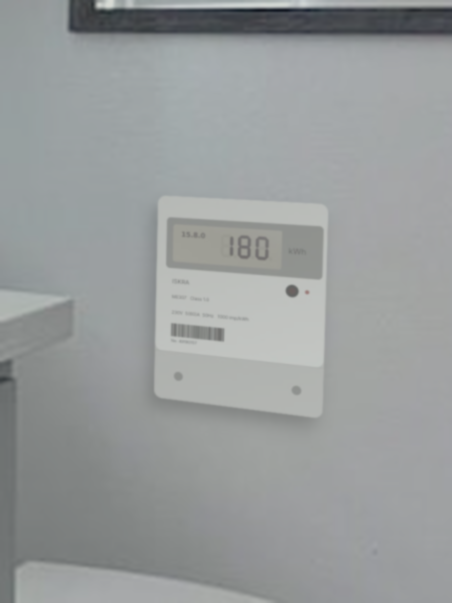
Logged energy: 180,kWh
